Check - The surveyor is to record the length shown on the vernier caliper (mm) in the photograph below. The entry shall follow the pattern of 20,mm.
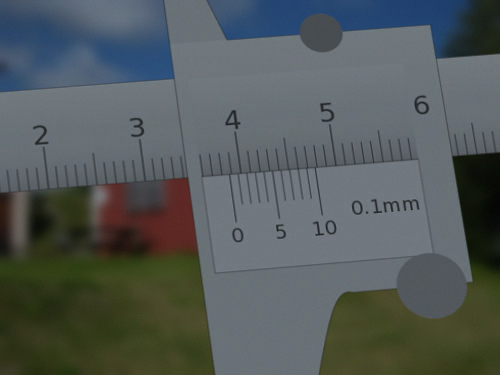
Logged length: 38.8,mm
